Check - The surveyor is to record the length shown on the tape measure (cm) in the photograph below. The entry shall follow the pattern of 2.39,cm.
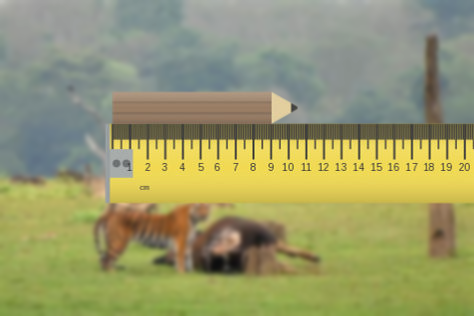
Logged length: 10.5,cm
